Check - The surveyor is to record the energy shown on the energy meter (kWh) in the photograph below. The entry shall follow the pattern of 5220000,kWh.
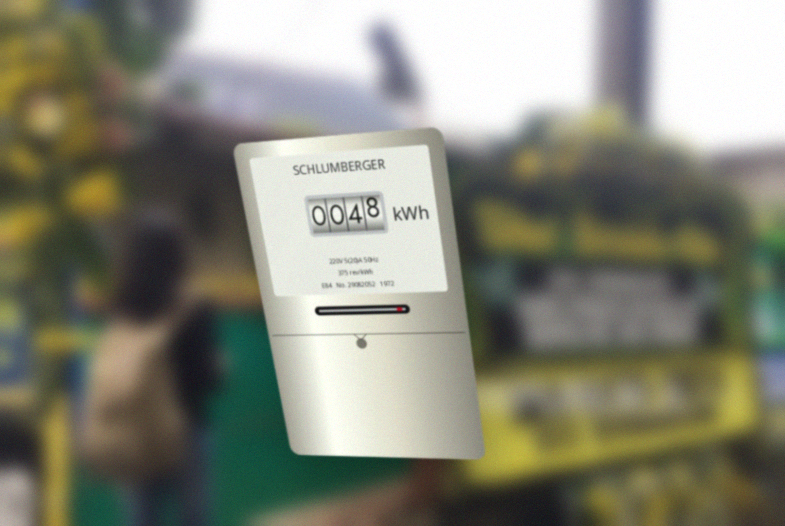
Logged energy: 48,kWh
